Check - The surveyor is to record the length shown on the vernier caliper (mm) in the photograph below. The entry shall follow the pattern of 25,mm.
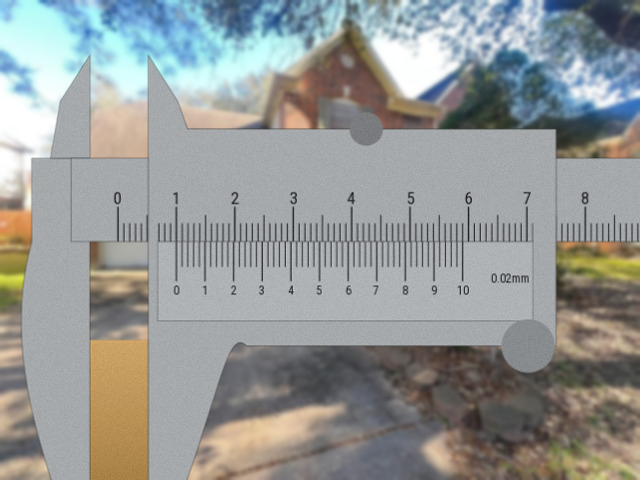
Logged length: 10.0,mm
